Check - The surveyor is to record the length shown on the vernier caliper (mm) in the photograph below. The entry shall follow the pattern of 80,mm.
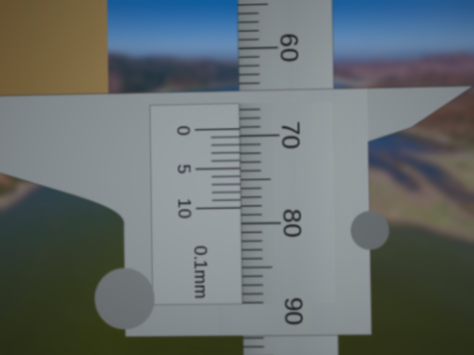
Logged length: 69.2,mm
